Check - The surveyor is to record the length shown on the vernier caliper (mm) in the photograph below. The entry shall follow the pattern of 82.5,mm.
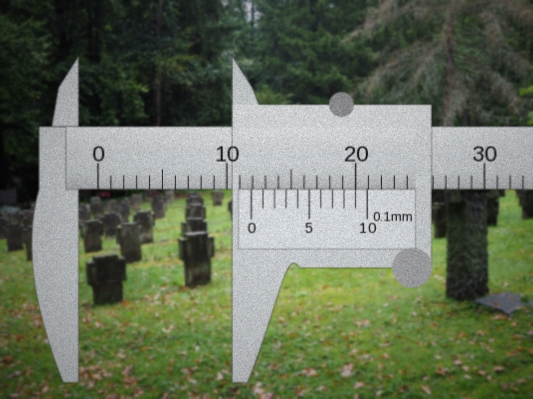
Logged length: 11.9,mm
